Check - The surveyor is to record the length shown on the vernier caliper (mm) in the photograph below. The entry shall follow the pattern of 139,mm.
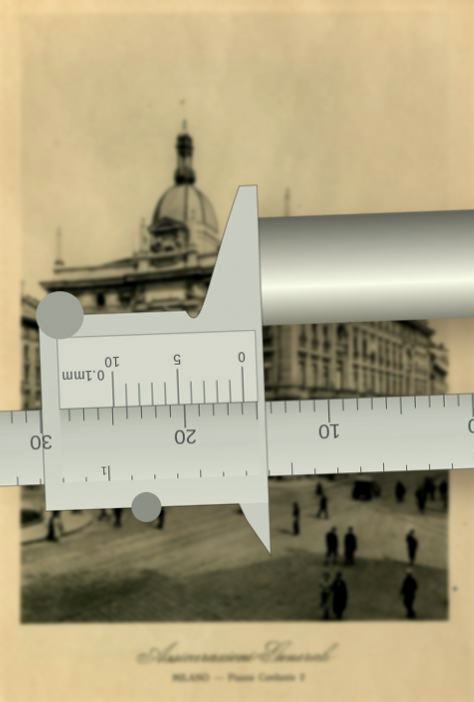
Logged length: 15.9,mm
